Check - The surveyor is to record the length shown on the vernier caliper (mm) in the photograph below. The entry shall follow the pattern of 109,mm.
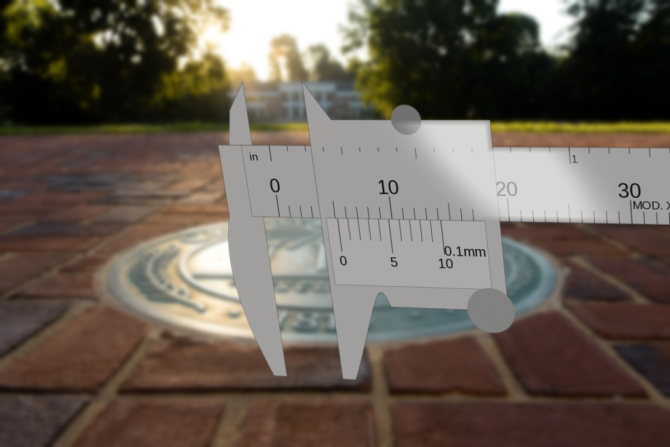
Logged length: 5.2,mm
